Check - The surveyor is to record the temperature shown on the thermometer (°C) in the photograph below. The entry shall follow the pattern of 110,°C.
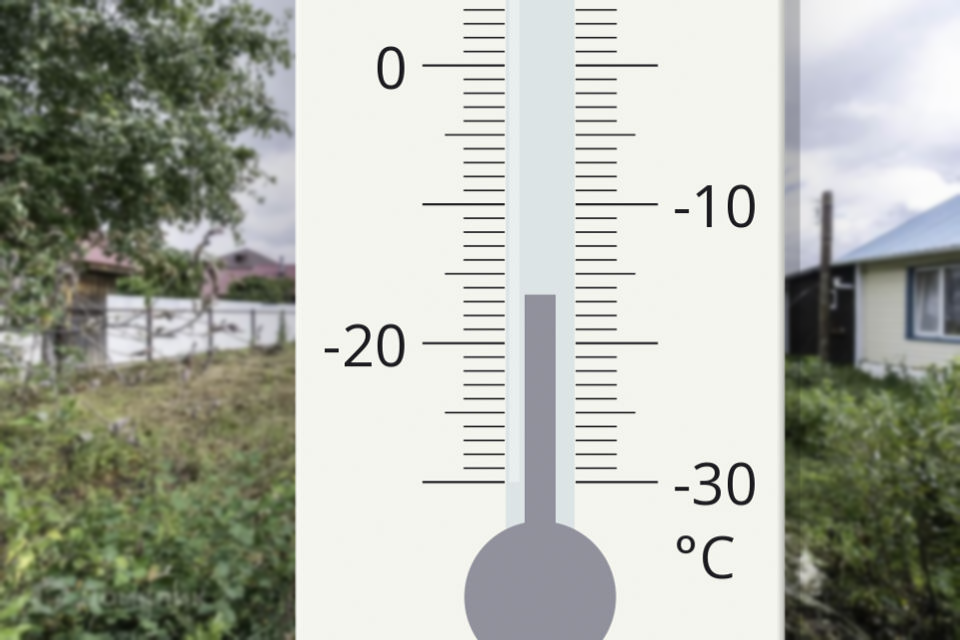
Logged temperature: -16.5,°C
